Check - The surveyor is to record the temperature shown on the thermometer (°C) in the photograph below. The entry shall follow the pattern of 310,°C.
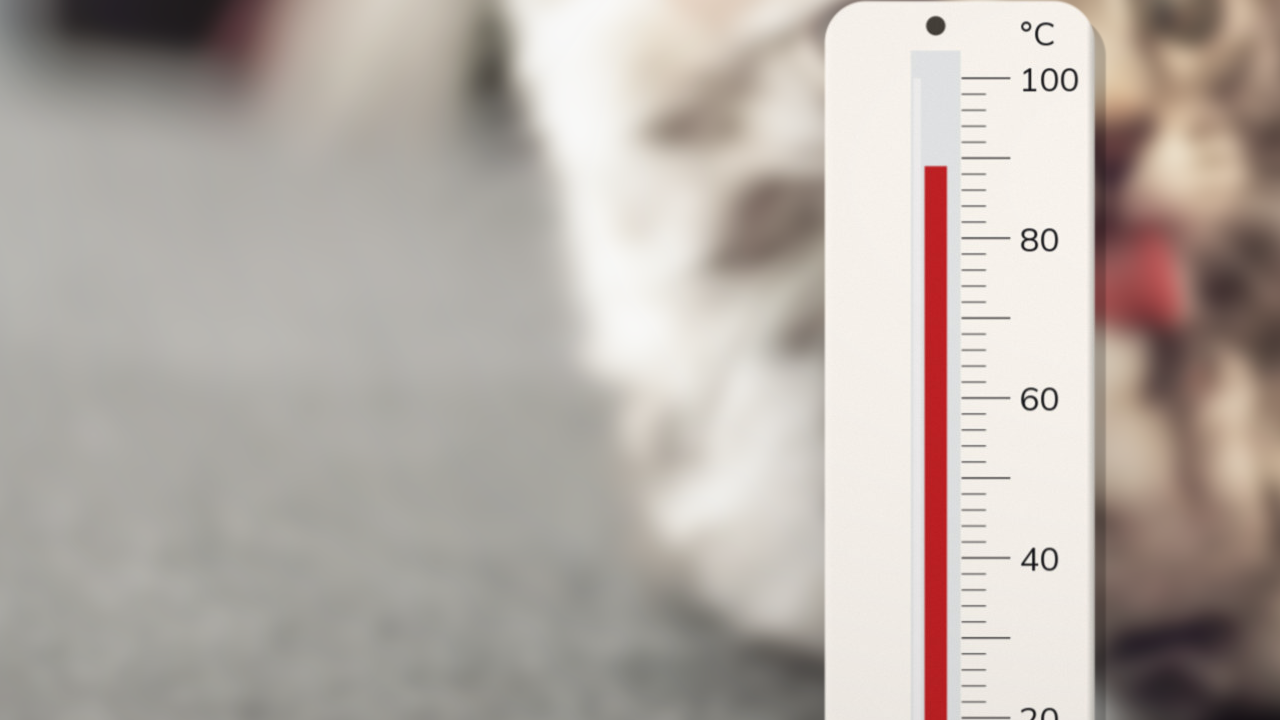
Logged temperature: 89,°C
